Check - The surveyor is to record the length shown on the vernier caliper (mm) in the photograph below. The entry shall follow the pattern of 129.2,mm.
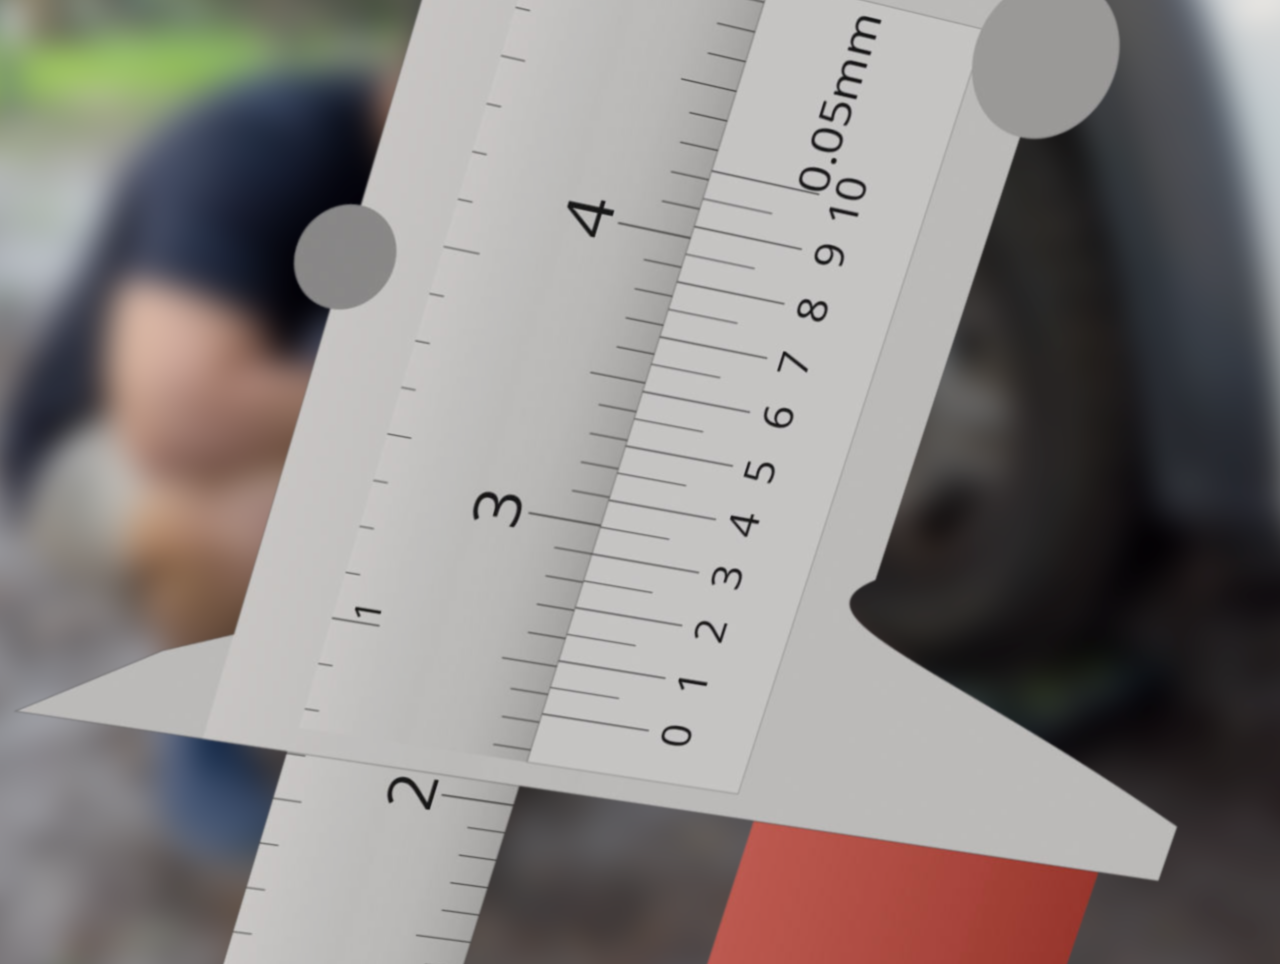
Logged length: 23.30,mm
